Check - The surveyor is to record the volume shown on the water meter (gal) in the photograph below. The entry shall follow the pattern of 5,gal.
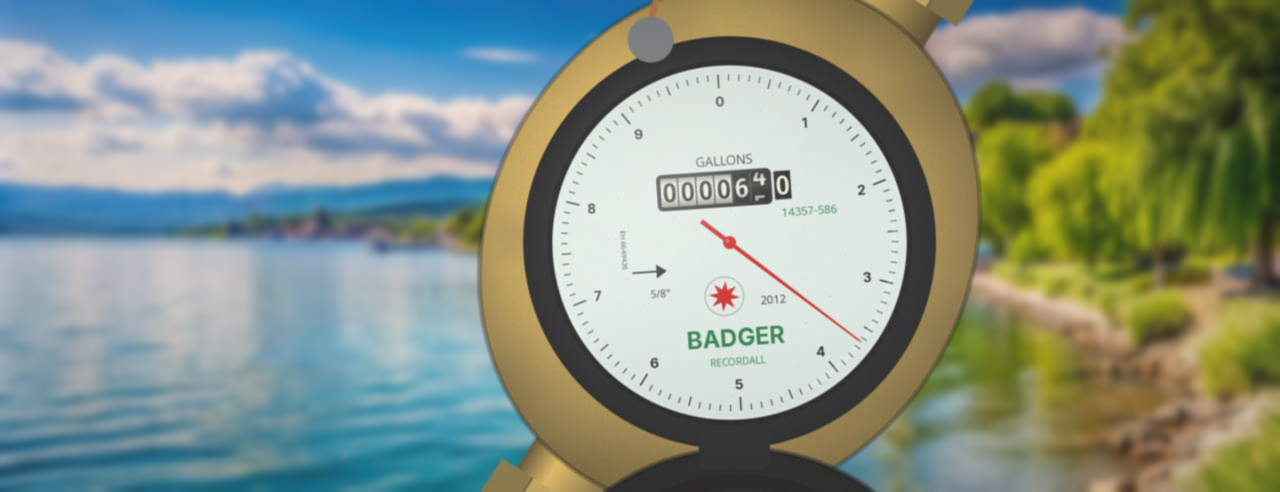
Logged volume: 643.6,gal
